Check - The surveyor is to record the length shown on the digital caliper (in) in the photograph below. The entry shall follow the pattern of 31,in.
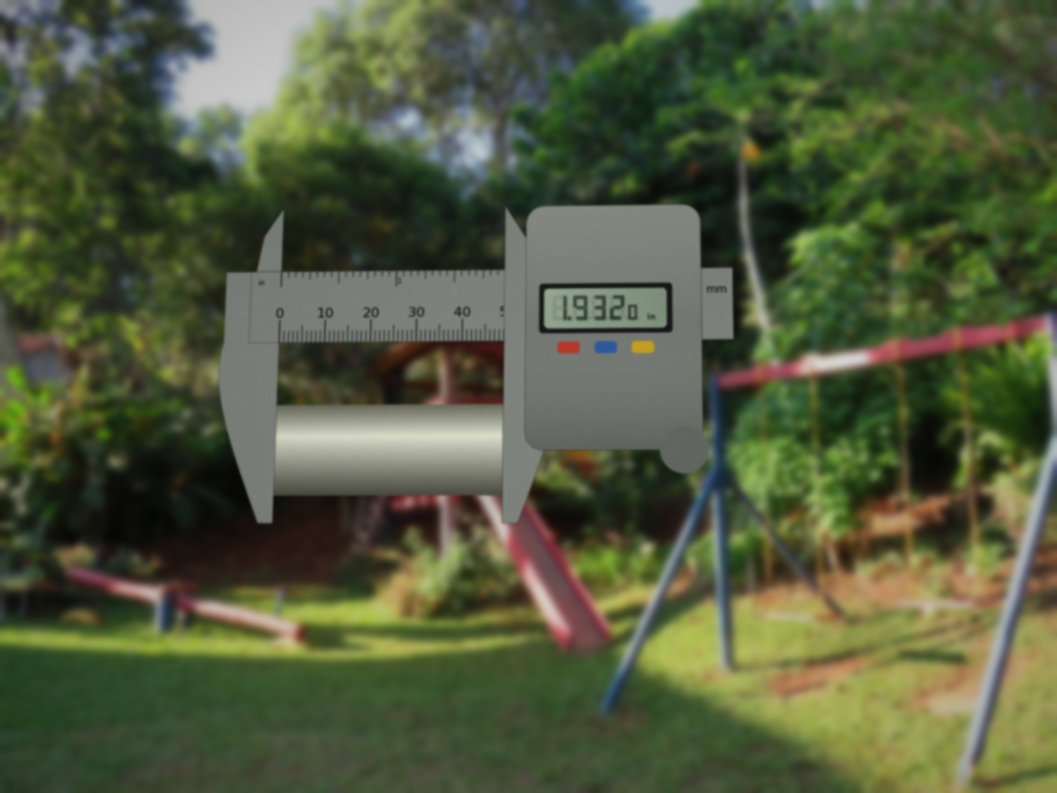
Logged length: 1.9320,in
